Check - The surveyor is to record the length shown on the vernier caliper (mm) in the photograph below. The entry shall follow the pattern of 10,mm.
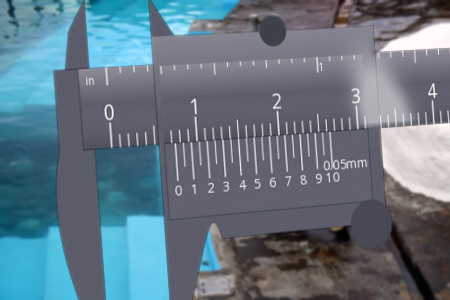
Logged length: 7.4,mm
